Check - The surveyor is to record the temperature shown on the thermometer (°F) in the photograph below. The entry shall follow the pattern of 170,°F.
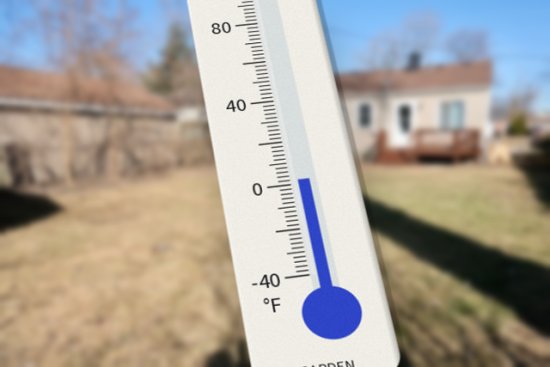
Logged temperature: 2,°F
